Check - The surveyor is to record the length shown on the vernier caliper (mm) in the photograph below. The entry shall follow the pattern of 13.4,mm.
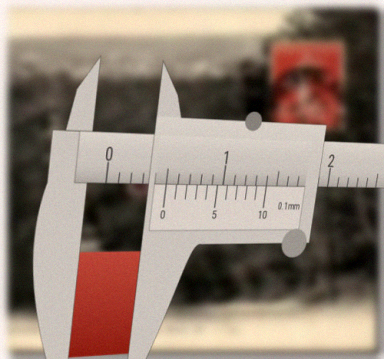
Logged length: 5.0,mm
